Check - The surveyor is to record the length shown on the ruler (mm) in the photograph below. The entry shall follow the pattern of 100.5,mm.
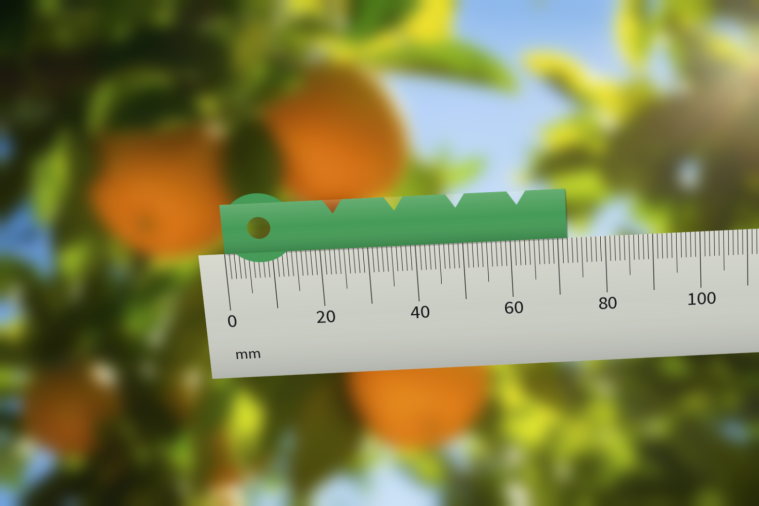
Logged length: 72,mm
